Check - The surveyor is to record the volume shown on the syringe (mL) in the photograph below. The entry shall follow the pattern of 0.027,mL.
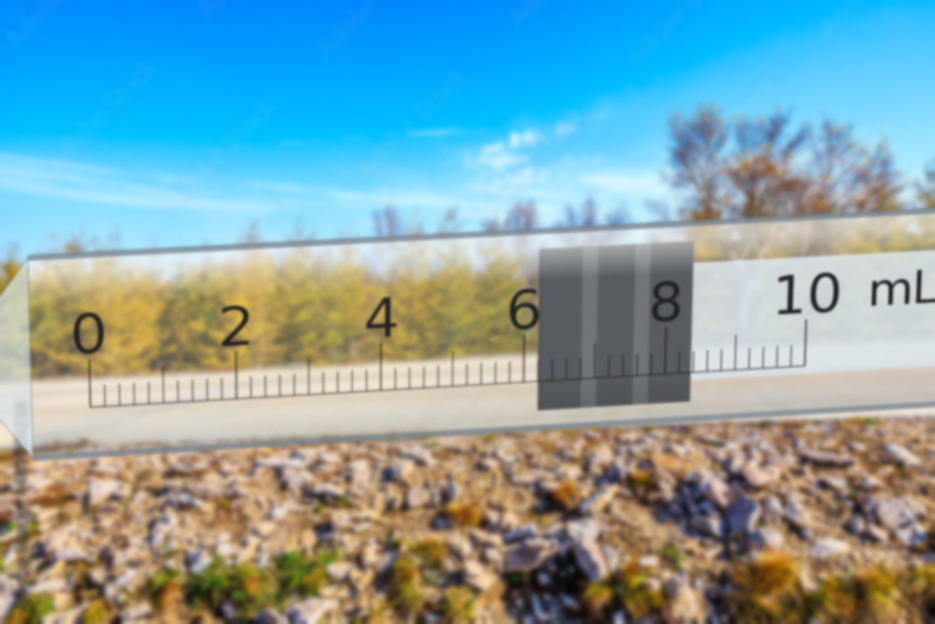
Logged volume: 6.2,mL
